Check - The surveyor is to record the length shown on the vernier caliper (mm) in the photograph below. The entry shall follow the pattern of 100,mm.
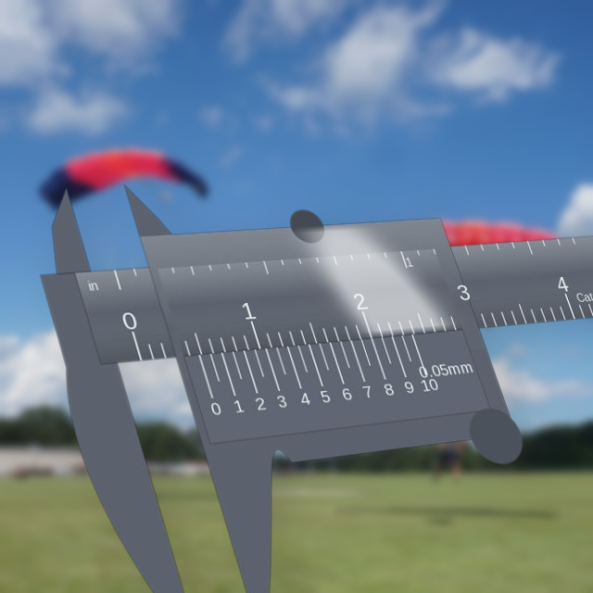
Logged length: 4.8,mm
